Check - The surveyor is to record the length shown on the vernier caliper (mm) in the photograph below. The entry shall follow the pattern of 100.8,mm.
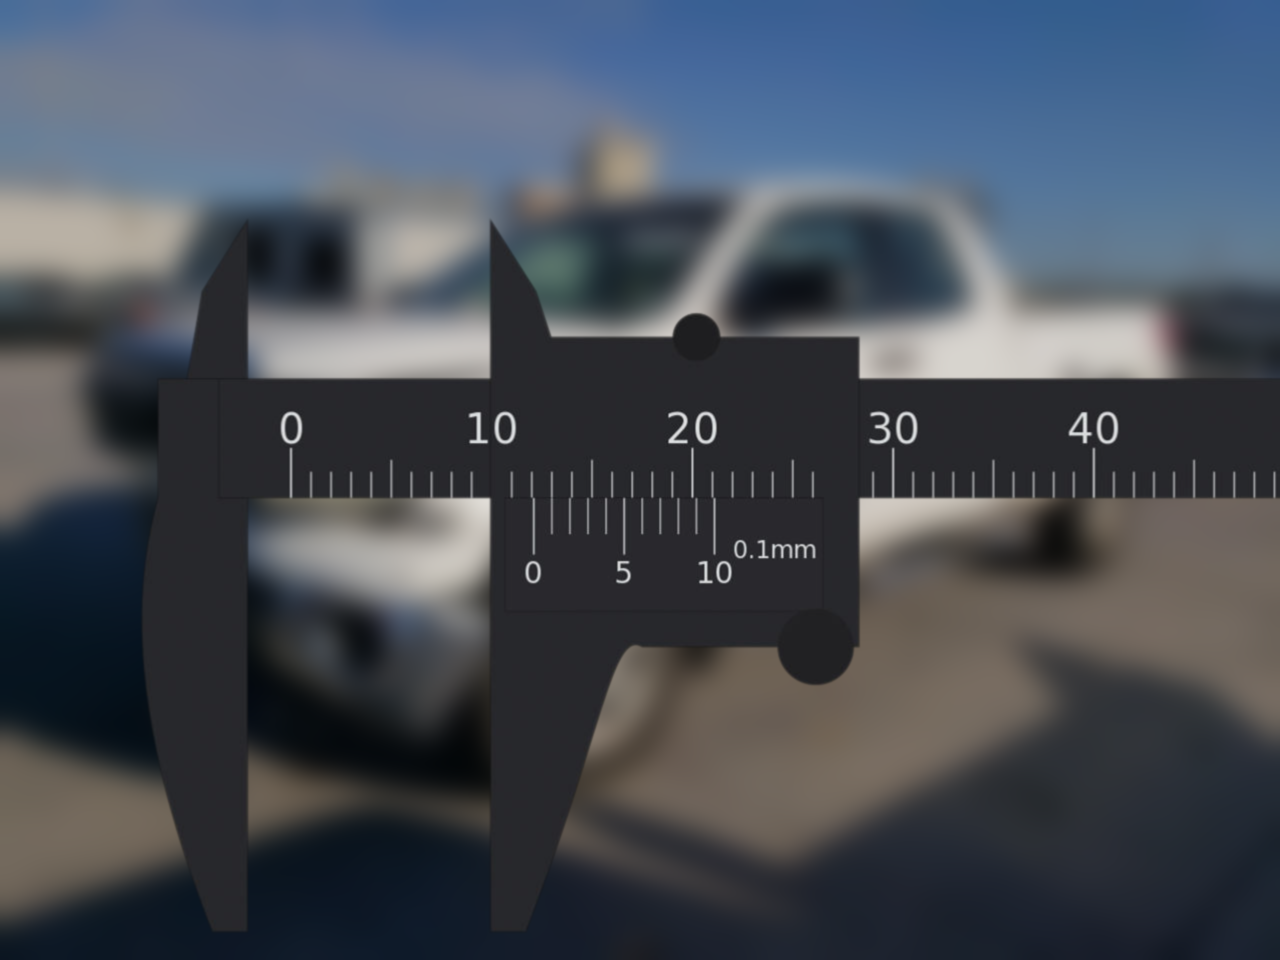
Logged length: 12.1,mm
